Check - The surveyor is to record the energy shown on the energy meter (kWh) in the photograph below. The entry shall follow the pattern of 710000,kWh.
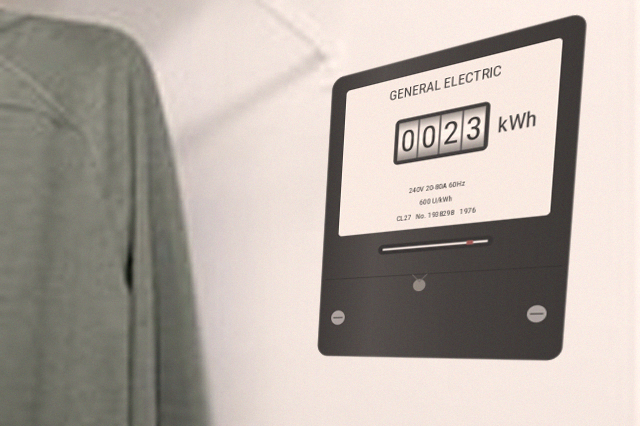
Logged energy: 23,kWh
